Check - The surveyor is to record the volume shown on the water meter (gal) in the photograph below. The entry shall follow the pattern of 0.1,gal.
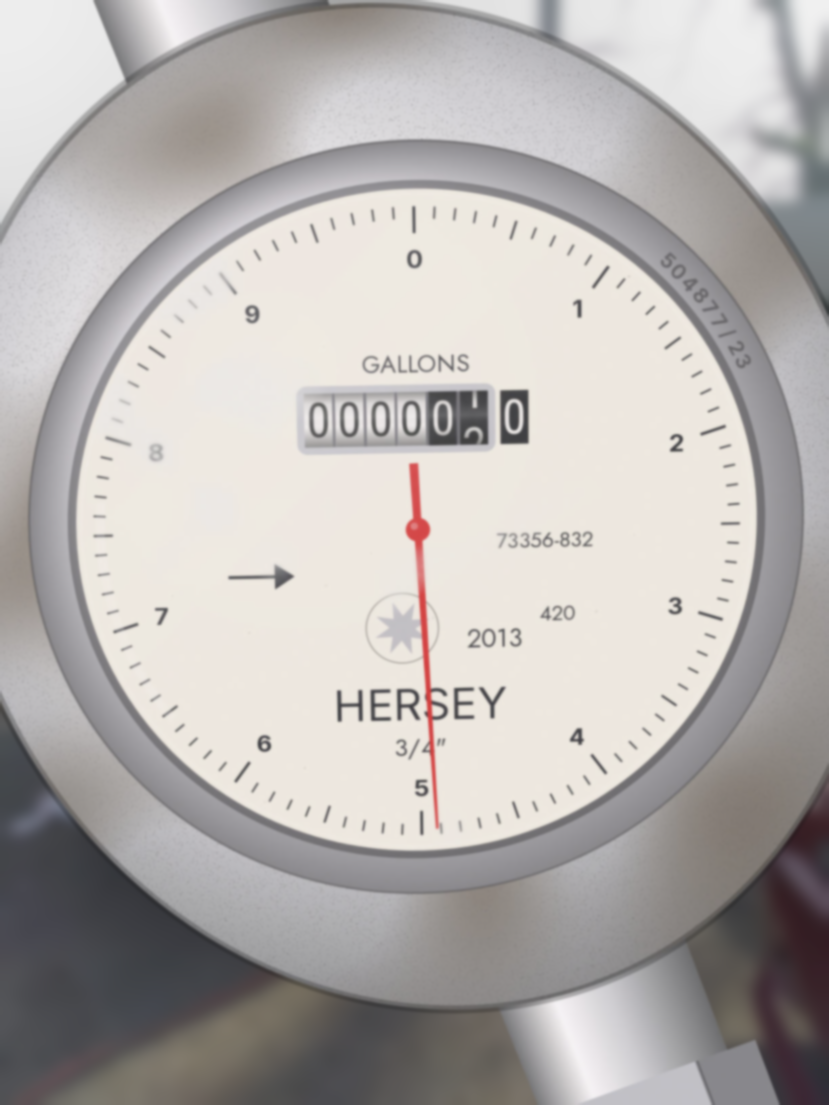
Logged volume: 14.9,gal
